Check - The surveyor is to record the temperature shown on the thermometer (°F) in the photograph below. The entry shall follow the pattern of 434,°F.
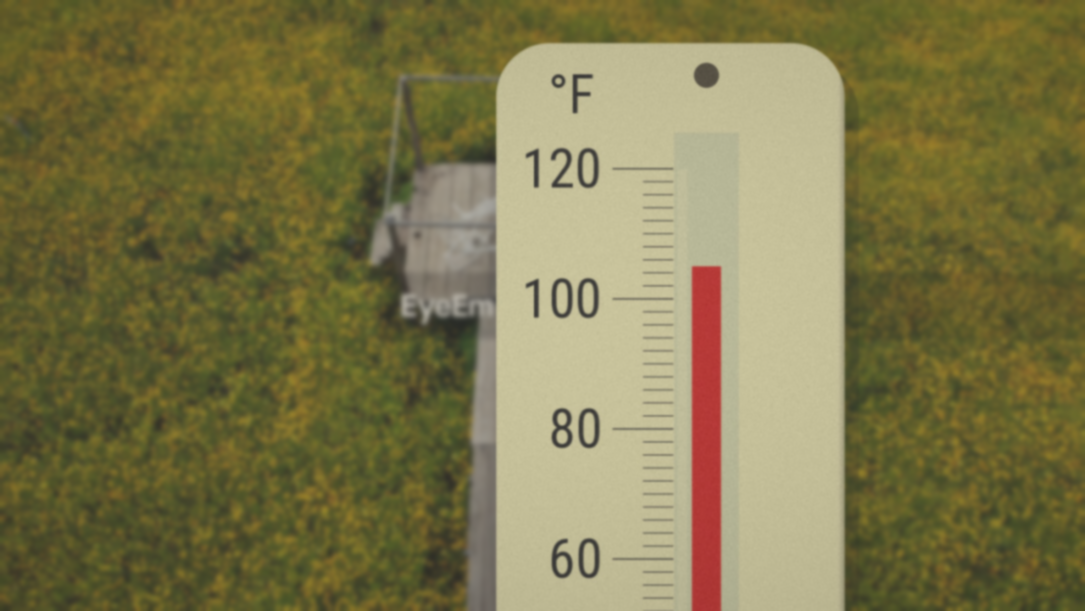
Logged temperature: 105,°F
